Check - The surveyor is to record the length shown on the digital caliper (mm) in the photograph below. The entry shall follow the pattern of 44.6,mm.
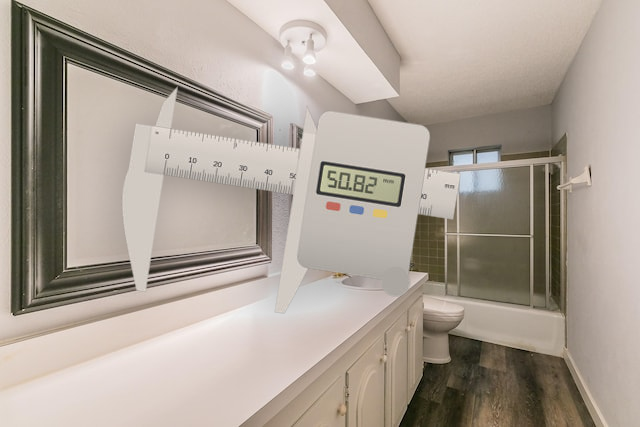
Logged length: 50.82,mm
